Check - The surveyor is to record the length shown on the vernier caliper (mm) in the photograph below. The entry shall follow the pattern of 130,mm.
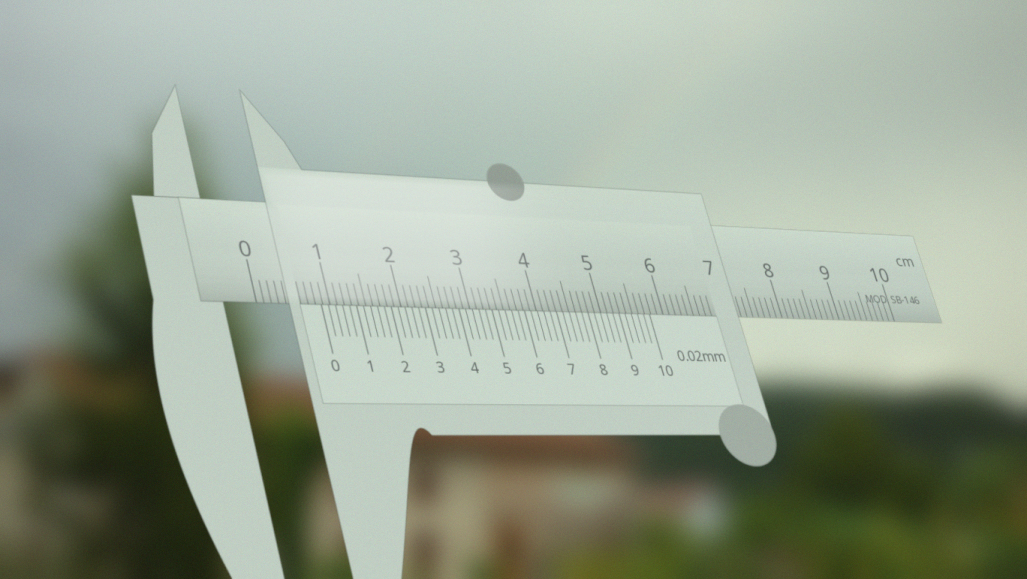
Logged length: 8.8,mm
